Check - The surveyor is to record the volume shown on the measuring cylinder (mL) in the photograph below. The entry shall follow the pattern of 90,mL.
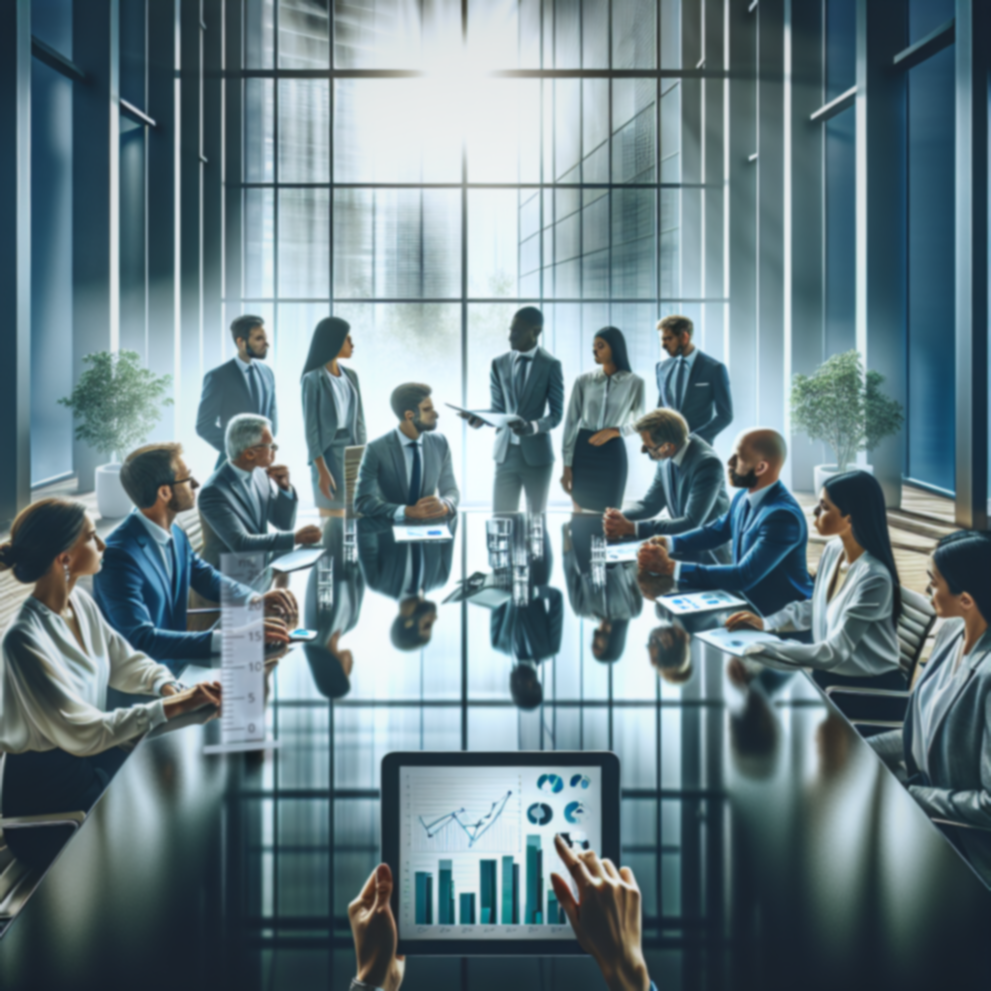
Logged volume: 20,mL
